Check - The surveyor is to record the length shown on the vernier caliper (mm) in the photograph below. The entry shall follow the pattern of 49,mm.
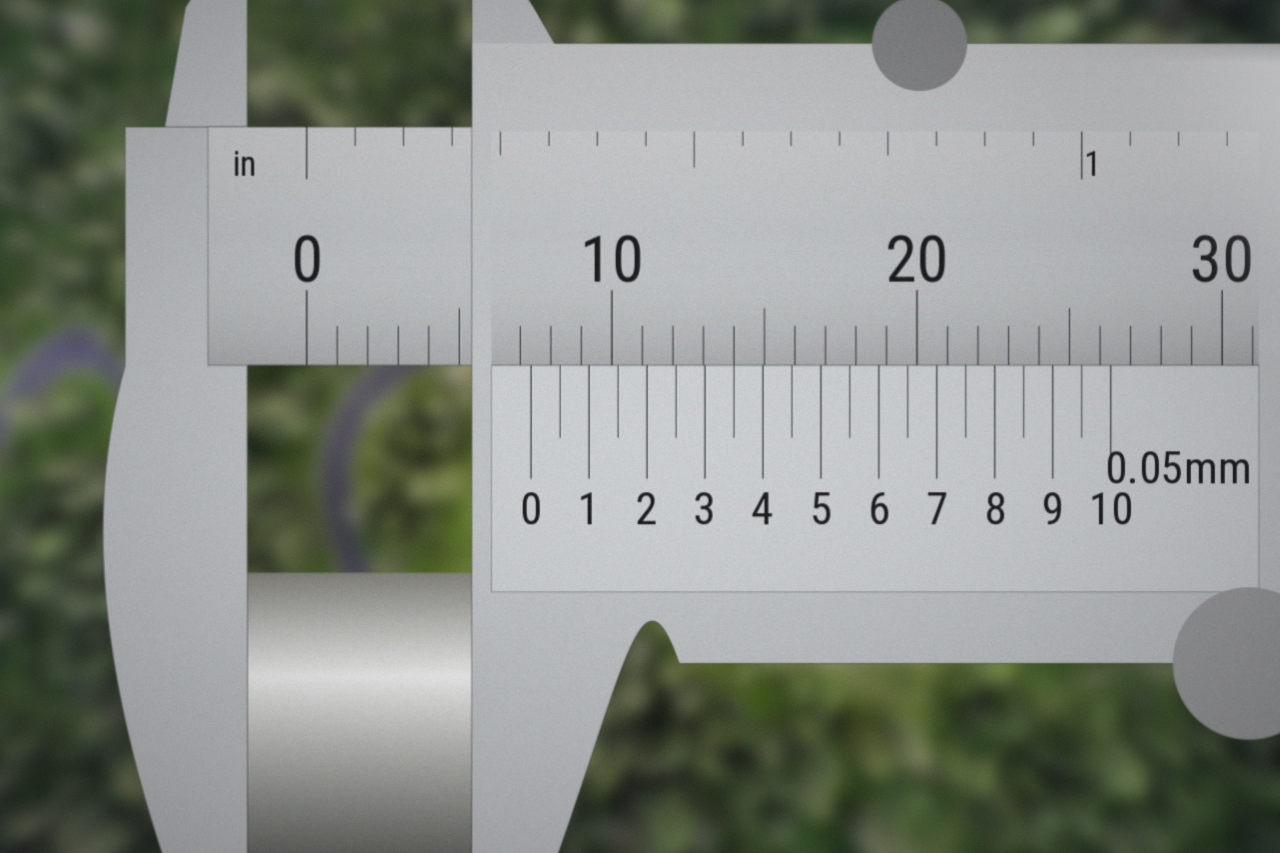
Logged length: 7.35,mm
